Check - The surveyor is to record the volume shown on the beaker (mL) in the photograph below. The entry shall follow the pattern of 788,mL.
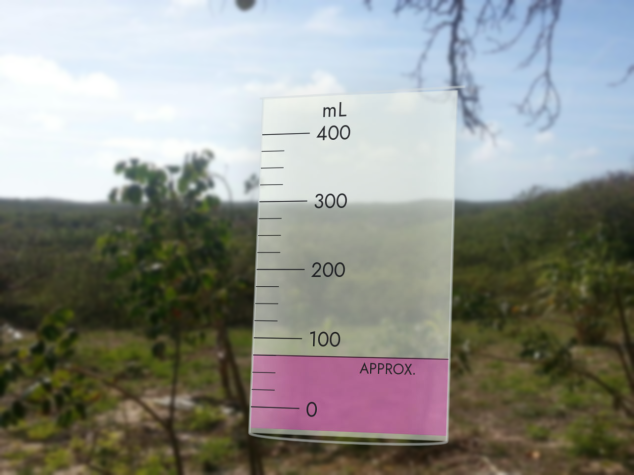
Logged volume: 75,mL
